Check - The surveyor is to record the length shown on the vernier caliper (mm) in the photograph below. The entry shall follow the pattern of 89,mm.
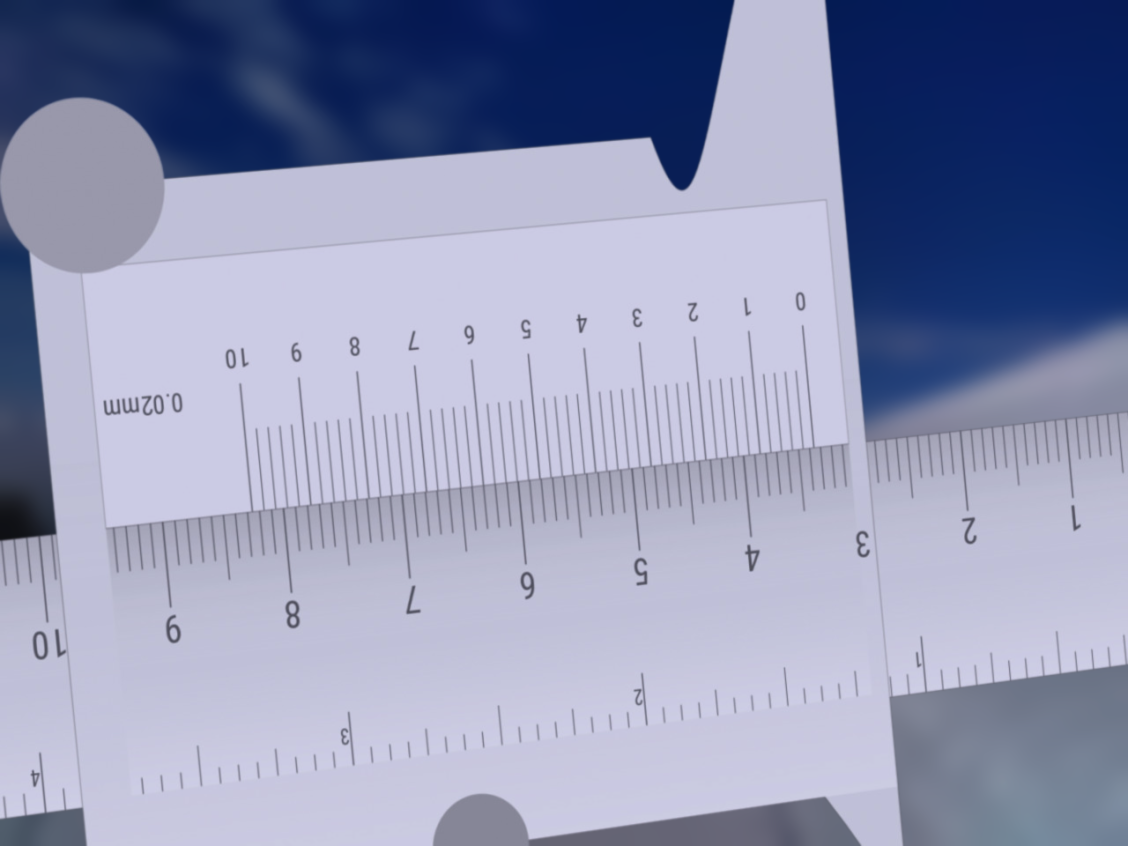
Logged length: 33.6,mm
